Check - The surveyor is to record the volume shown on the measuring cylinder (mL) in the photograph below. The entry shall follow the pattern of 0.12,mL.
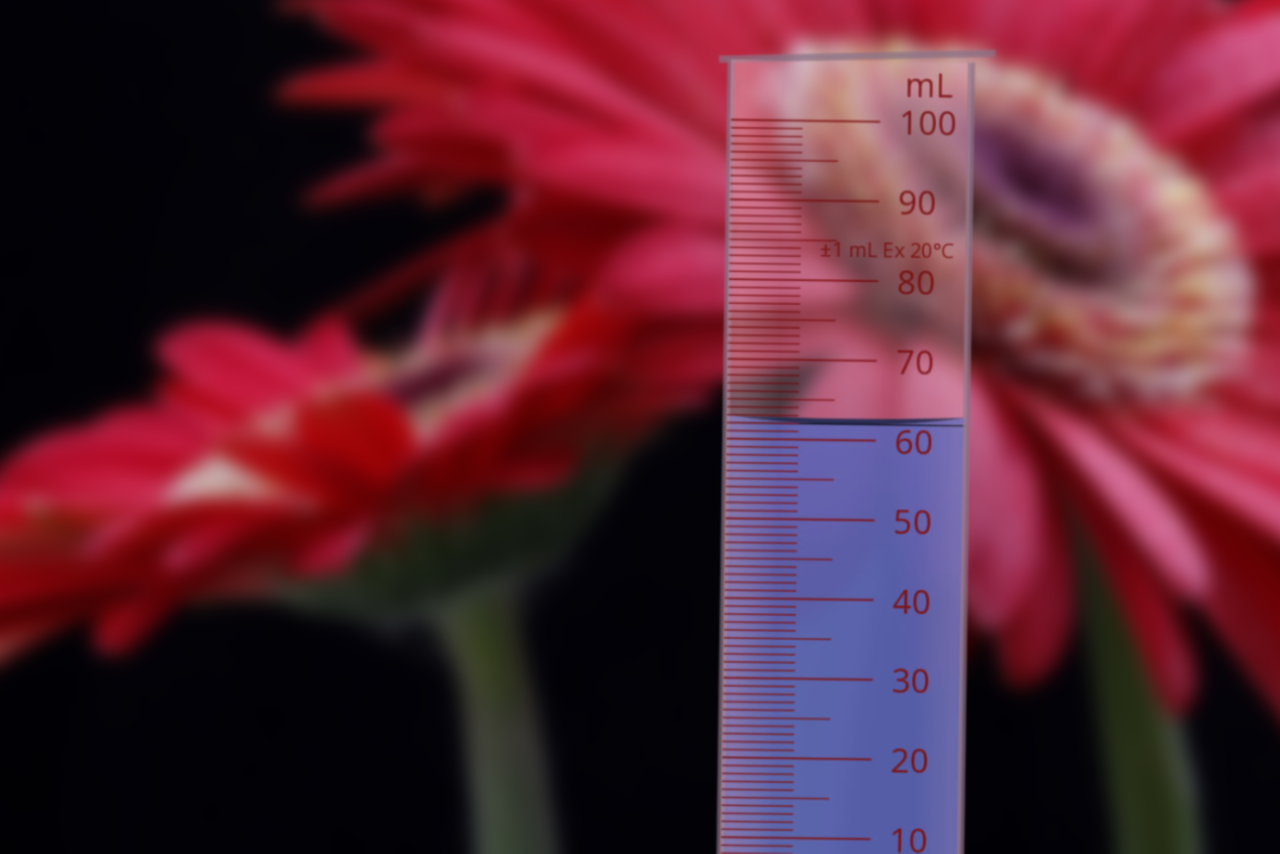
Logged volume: 62,mL
